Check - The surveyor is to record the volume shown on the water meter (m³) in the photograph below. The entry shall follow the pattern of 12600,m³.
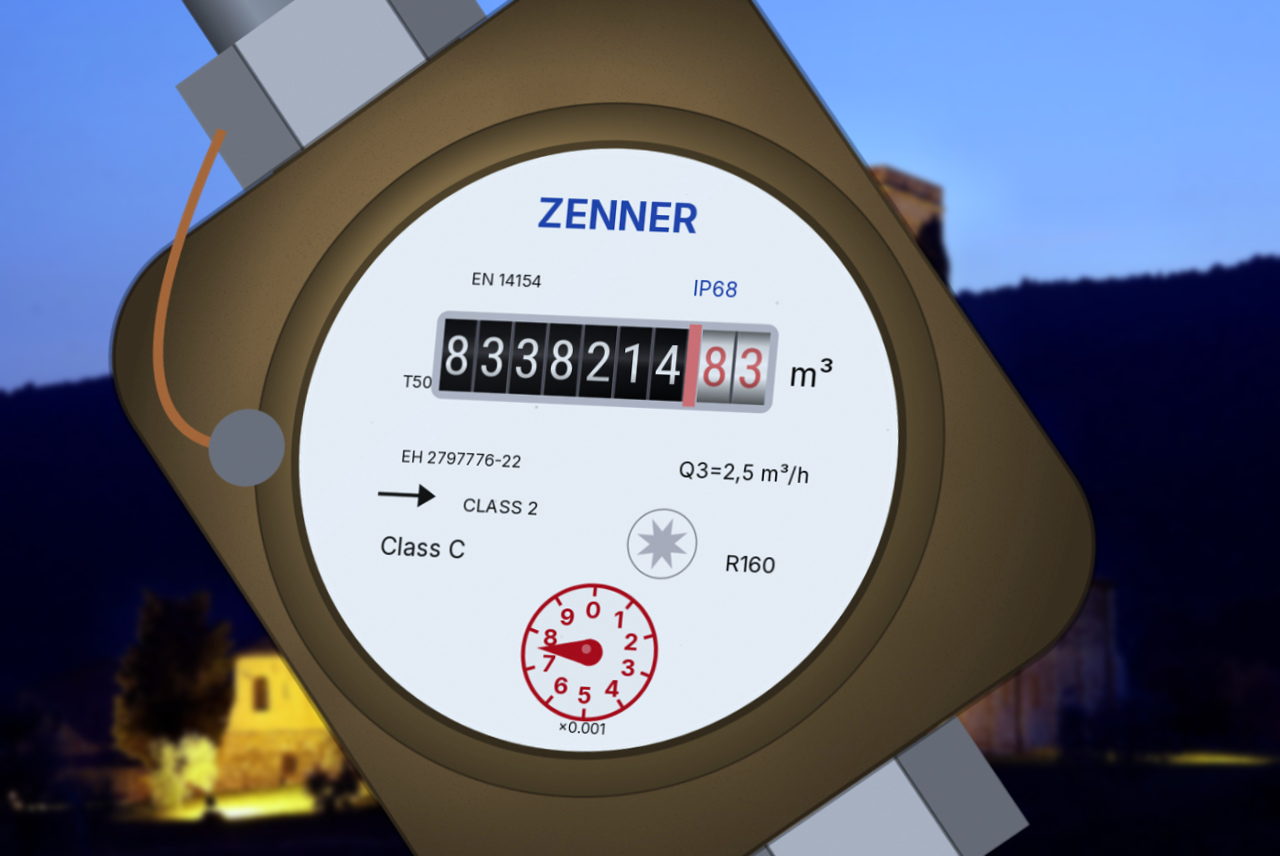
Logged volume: 8338214.837,m³
